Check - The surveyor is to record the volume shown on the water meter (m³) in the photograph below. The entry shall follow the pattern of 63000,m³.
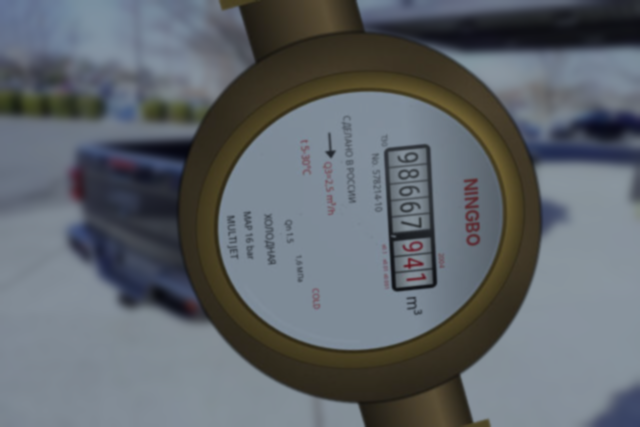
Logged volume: 98667.941,m³
